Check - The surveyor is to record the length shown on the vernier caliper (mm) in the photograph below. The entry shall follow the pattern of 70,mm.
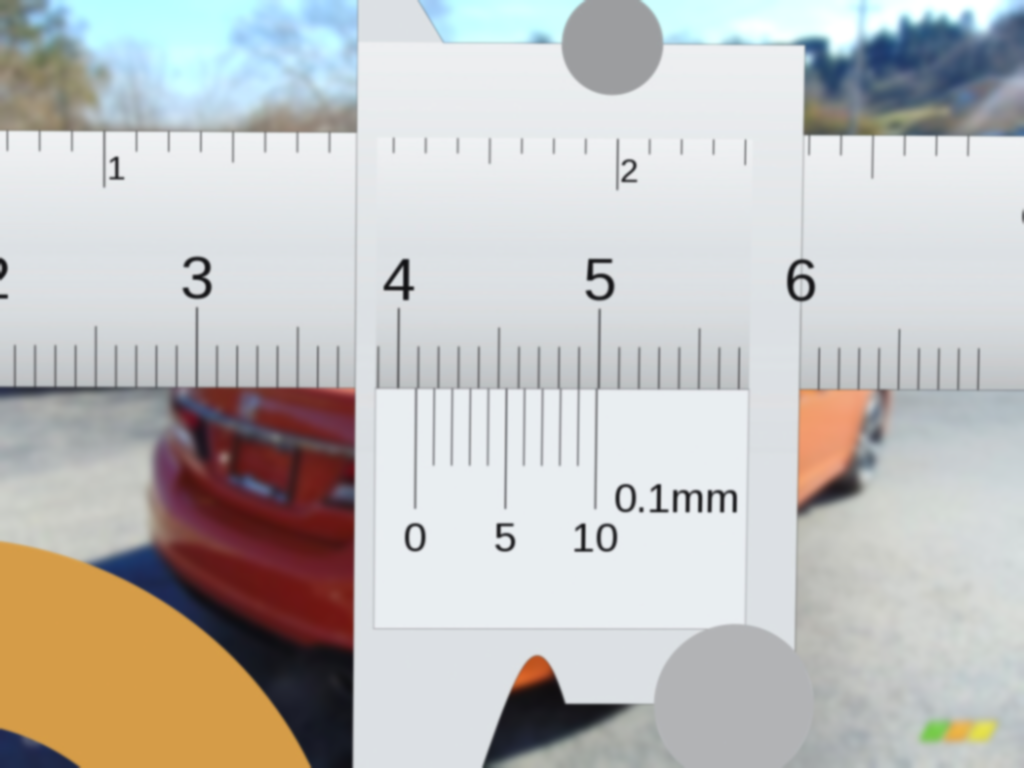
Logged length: 40.9,mm
